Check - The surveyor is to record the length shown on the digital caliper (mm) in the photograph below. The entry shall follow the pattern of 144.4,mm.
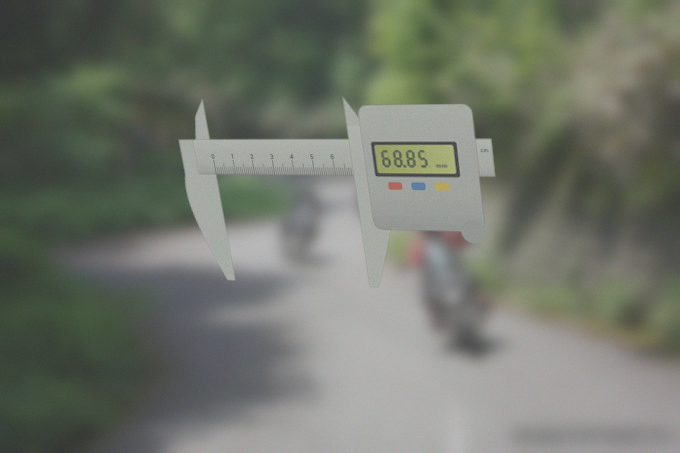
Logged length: 68.85,mm
